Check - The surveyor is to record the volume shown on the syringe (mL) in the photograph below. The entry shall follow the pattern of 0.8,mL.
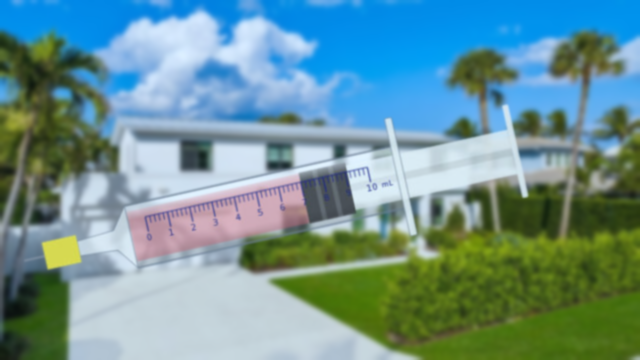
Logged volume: 7,mL
